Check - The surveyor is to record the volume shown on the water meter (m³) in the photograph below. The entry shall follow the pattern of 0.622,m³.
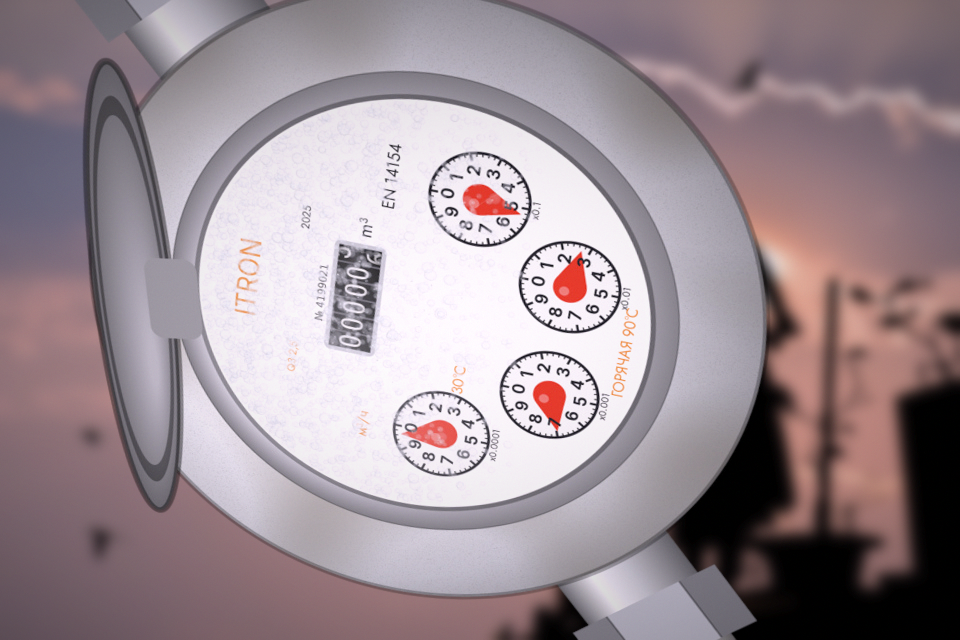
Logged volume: 5.5269,m³
